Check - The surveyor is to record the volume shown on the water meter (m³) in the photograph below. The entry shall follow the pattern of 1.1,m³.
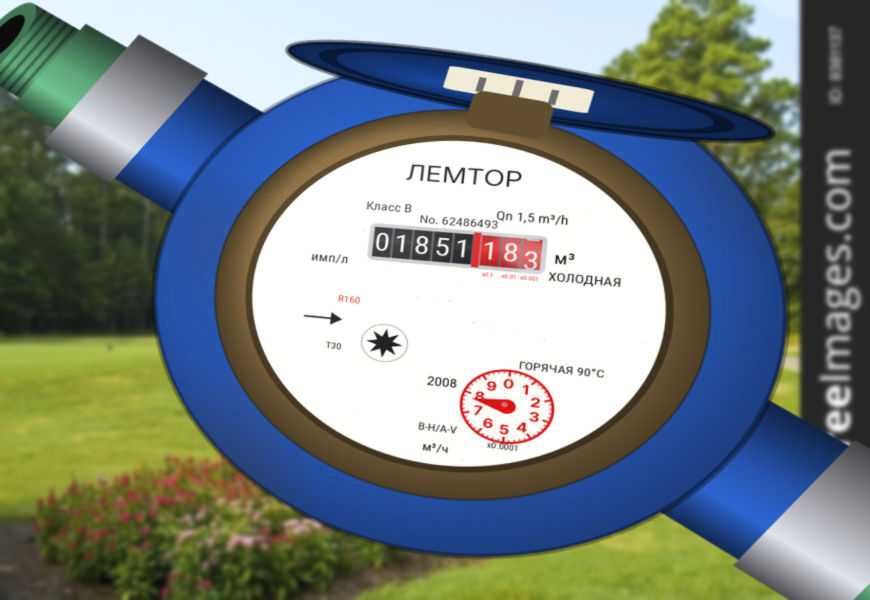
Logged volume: 1851.1827,m³
